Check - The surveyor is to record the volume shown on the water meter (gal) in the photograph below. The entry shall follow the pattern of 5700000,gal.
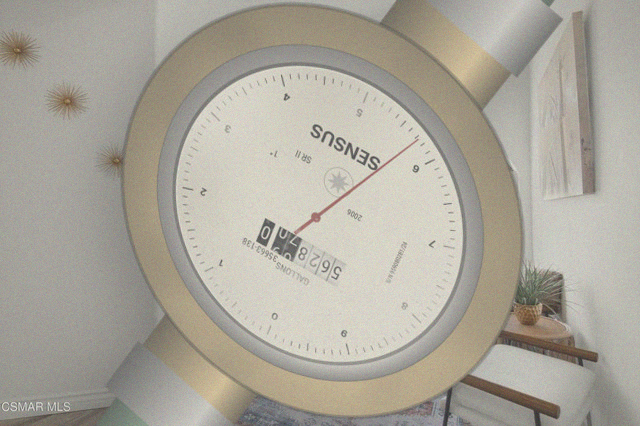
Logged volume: 5628695.7,gal
